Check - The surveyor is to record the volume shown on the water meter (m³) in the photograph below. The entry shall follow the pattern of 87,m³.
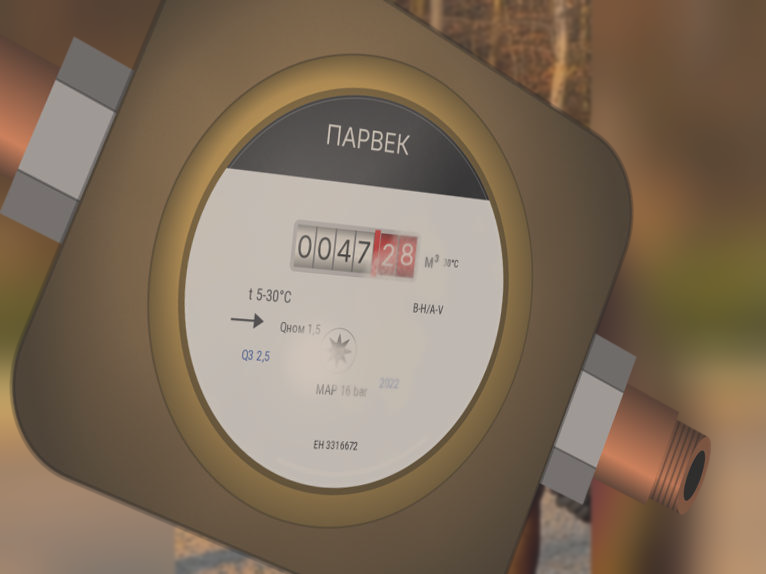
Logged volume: 47.28,m³
